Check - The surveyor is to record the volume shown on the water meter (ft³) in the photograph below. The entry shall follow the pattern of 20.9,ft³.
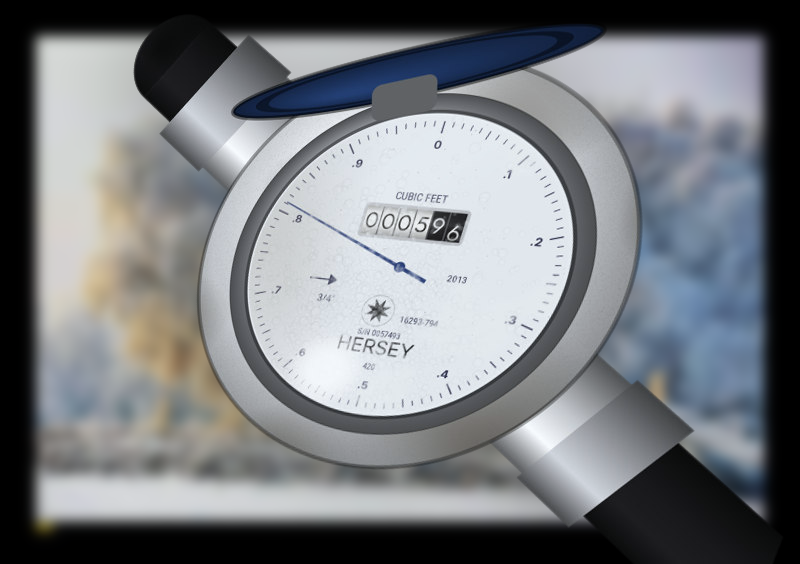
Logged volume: 595.81,ft³
